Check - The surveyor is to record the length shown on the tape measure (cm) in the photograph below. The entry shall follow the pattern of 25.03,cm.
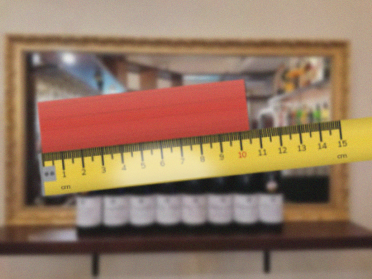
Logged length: 10.5,cm
